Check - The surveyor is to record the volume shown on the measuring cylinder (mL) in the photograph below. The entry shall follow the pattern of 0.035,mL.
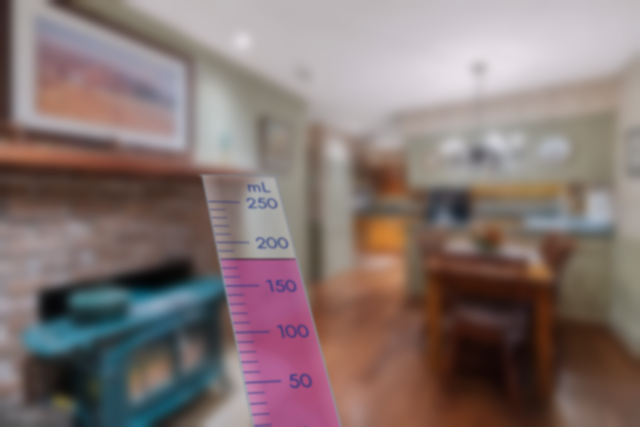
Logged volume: 180,mL
